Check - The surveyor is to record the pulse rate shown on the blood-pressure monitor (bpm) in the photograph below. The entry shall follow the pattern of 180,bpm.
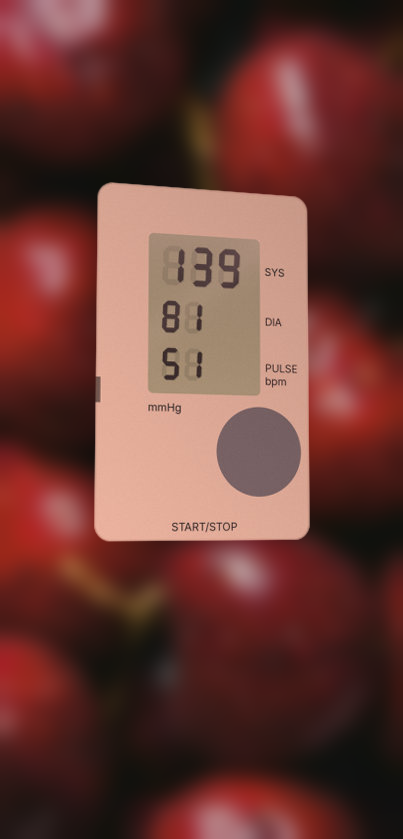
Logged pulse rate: 51,bpm
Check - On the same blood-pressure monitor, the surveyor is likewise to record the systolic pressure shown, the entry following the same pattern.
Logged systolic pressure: 139,mmHg
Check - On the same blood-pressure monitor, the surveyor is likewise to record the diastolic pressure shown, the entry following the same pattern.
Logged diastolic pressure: 81,mmHg
